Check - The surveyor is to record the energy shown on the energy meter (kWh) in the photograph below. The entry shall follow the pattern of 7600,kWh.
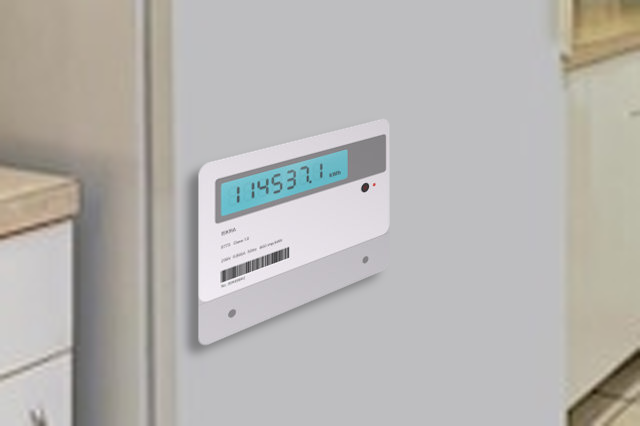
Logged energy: 114537.1,kWh
